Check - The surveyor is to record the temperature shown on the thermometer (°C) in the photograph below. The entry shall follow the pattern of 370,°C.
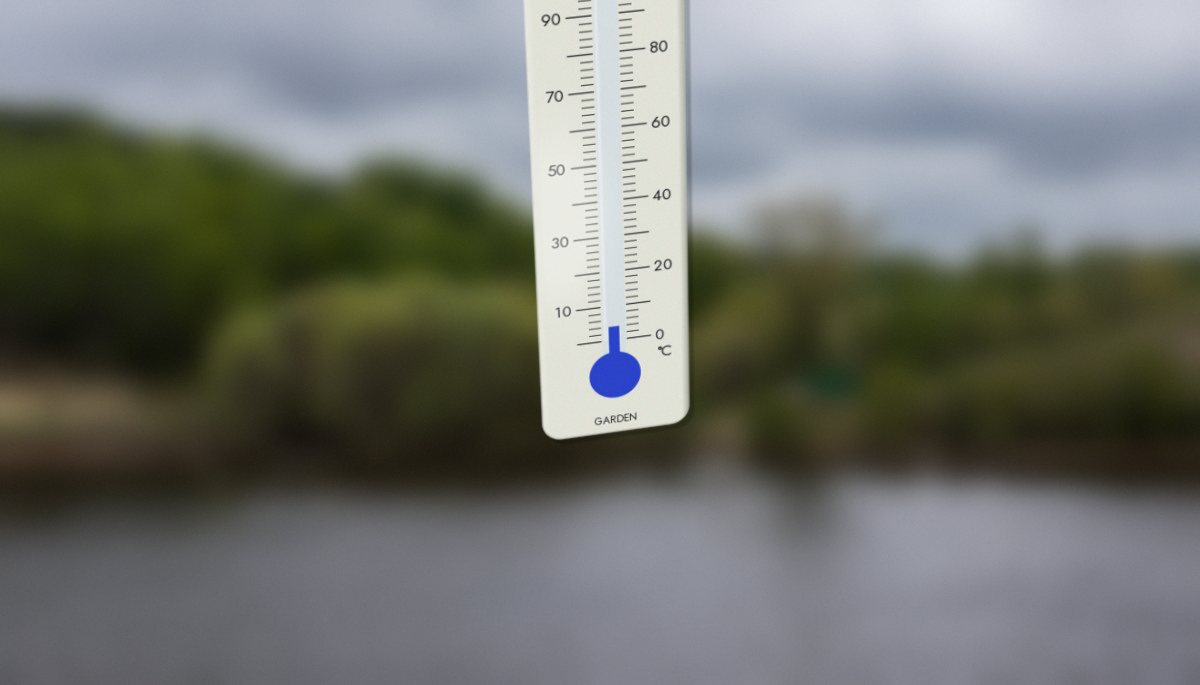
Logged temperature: 4,°C
